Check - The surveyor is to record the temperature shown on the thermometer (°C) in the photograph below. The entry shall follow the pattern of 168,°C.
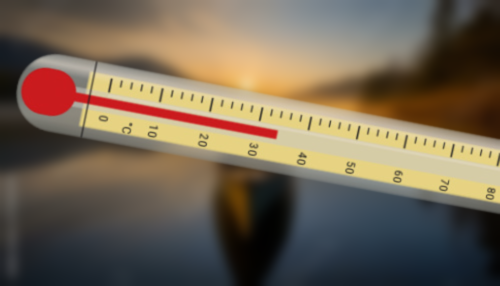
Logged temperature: 34,°C
